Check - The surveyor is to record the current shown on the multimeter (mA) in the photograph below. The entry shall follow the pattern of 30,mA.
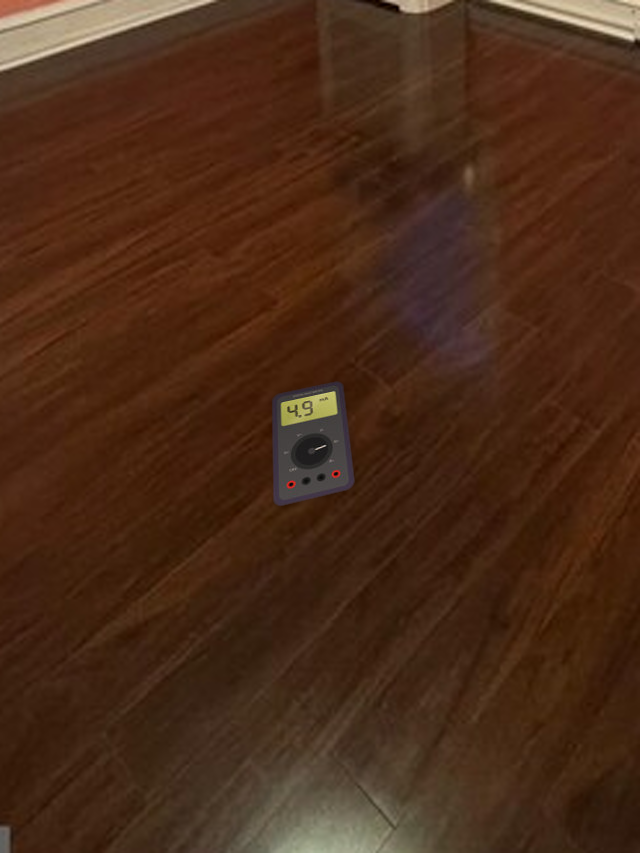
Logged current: 4.9,mA
